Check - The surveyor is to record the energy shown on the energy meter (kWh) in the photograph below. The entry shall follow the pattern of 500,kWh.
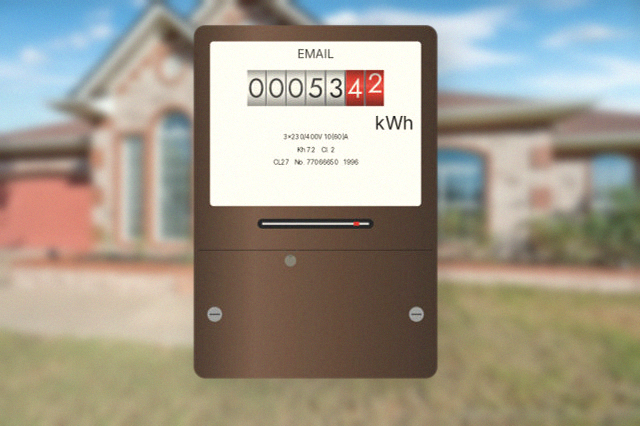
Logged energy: 53.42,kWh
